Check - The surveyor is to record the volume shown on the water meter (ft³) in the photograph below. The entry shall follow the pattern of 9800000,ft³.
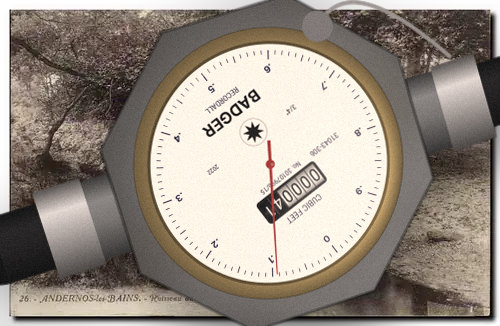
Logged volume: 41.09,ft³
